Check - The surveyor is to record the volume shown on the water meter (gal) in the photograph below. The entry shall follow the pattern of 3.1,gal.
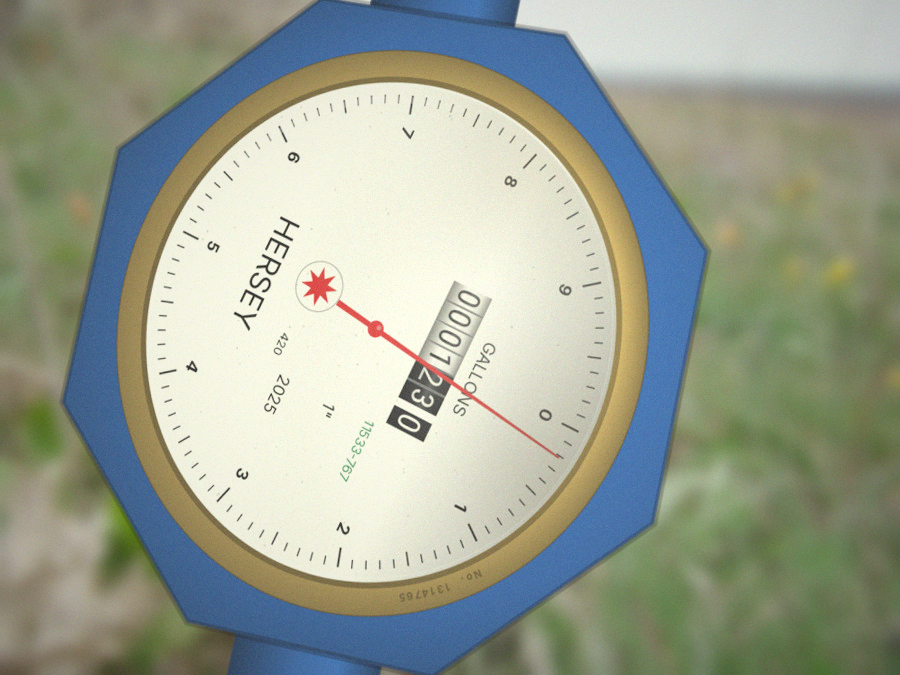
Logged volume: 1230.2,gal
